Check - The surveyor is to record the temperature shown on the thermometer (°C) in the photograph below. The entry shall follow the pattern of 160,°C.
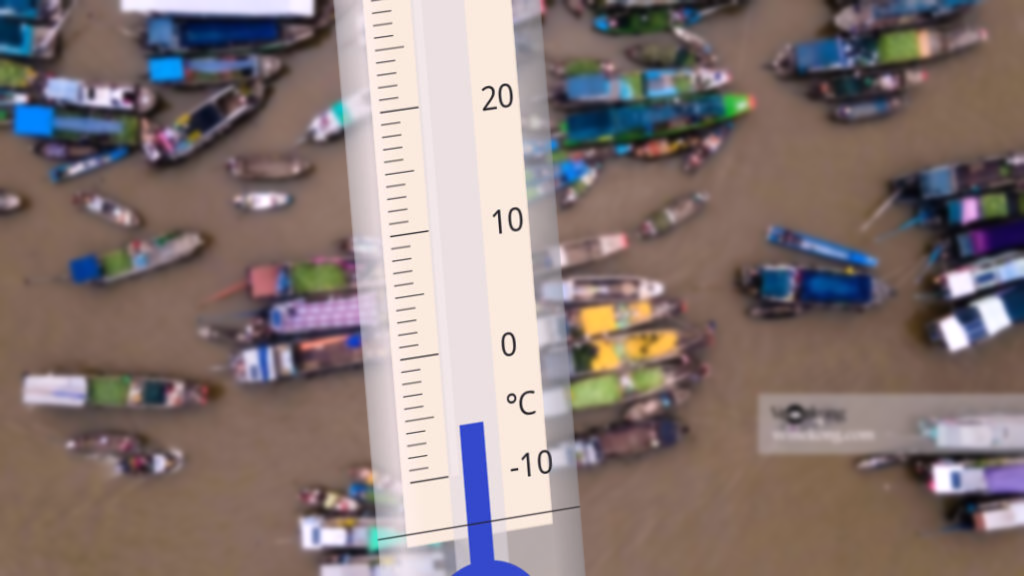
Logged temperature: -6,°C
